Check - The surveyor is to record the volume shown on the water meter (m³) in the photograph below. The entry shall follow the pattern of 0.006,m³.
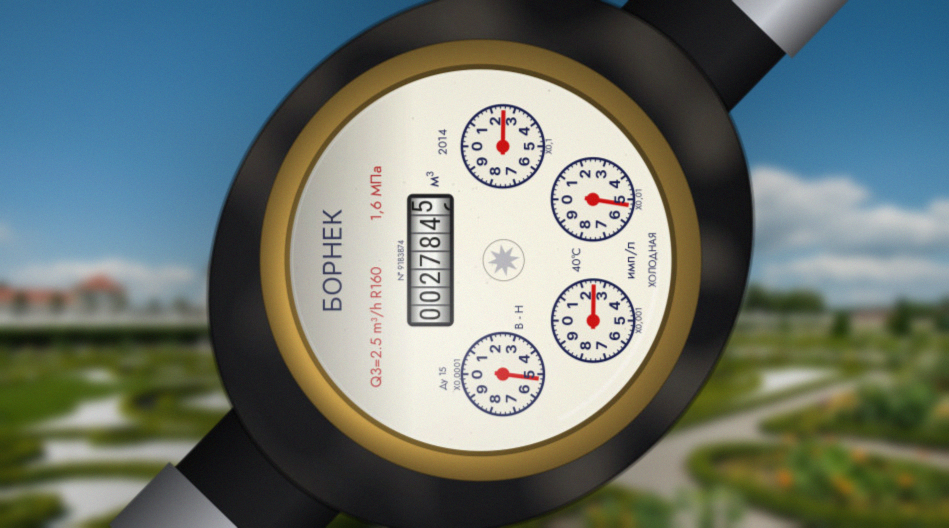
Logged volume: 27845.2525,m³
